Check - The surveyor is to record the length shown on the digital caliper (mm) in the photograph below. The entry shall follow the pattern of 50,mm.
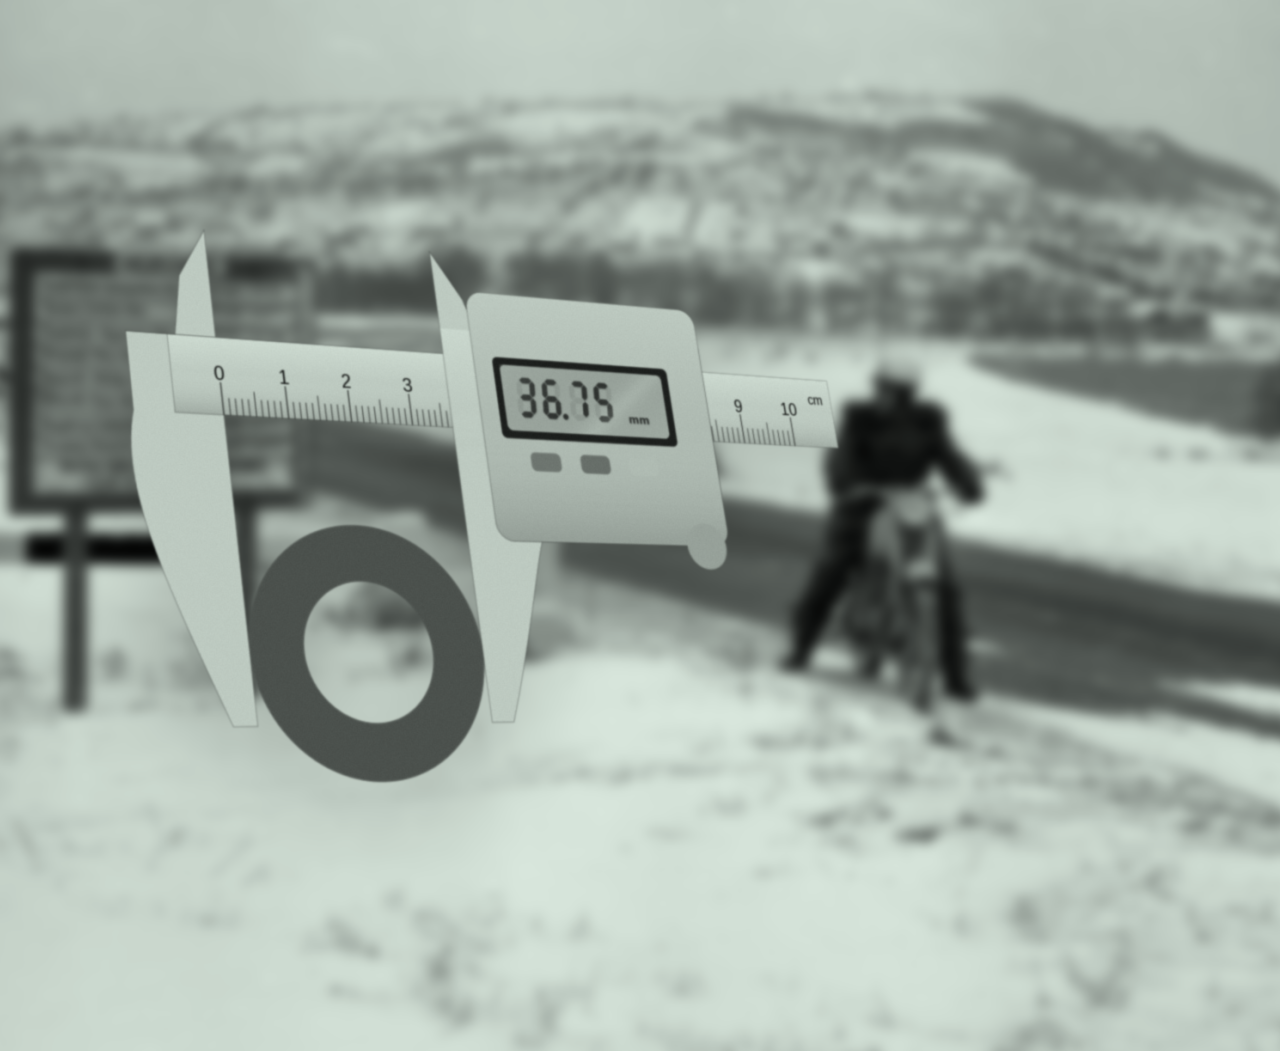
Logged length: 36.75,mm
